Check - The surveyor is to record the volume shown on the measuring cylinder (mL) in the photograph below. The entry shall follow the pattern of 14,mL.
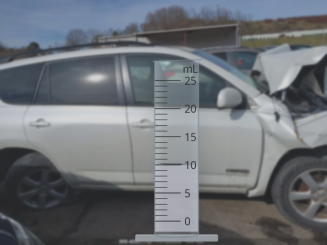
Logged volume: 10,mL
